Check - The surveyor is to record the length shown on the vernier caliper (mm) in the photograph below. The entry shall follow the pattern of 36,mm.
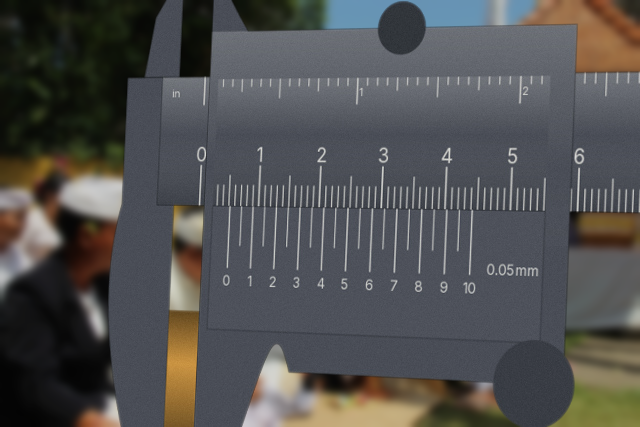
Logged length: 5.2,mm
